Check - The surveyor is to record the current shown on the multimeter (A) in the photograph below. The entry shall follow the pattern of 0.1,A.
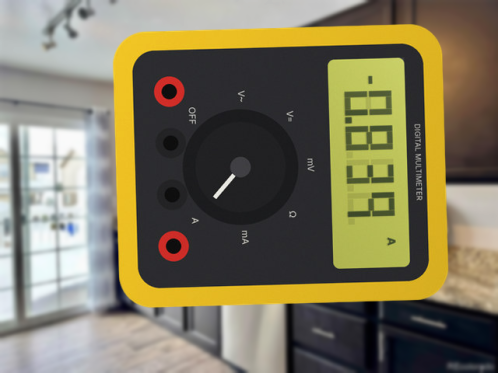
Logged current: -0.839,A
